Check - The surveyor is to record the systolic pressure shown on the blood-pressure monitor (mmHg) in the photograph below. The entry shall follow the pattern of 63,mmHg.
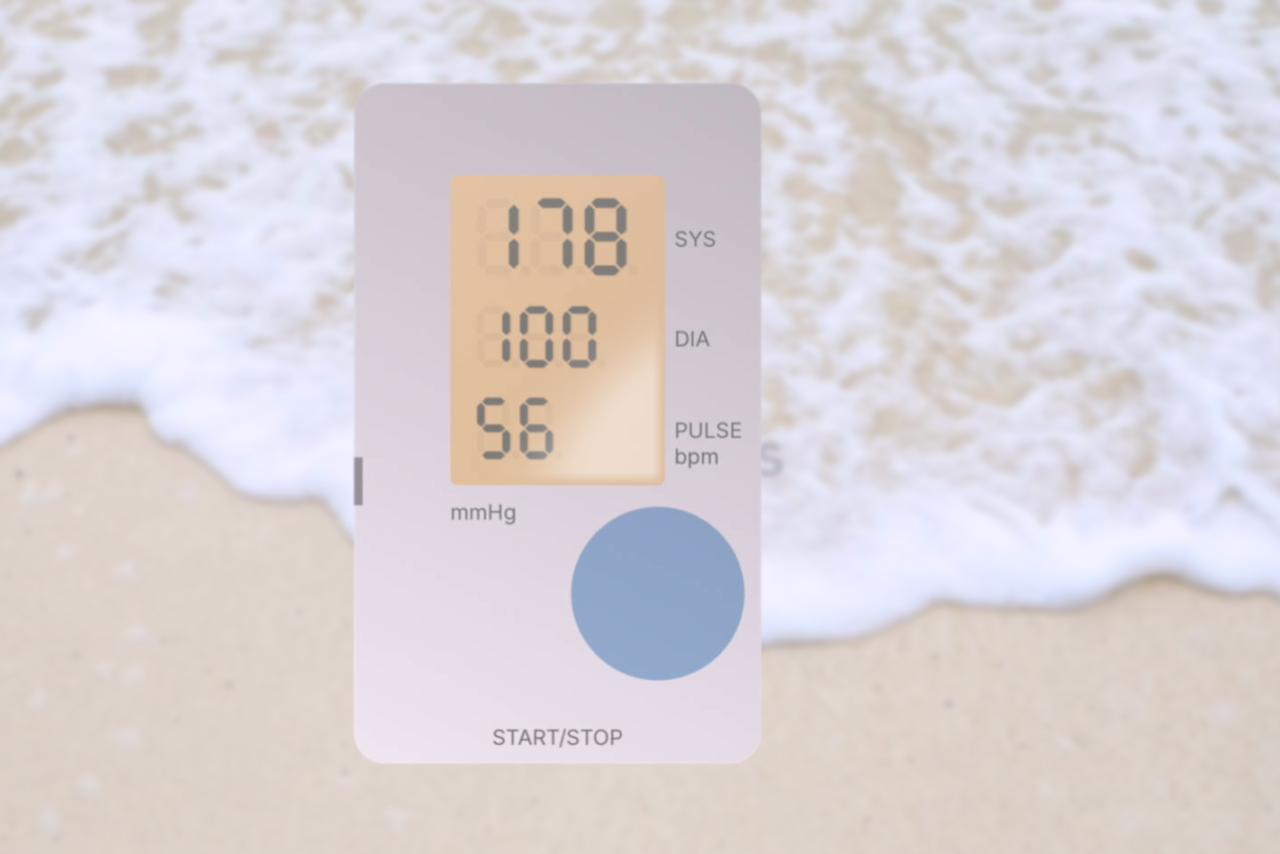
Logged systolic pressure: 178,mmHg
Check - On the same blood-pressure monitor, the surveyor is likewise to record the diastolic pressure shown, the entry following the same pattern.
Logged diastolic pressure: 100,mmHg
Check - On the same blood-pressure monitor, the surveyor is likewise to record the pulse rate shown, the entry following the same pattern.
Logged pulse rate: 56,bpm
